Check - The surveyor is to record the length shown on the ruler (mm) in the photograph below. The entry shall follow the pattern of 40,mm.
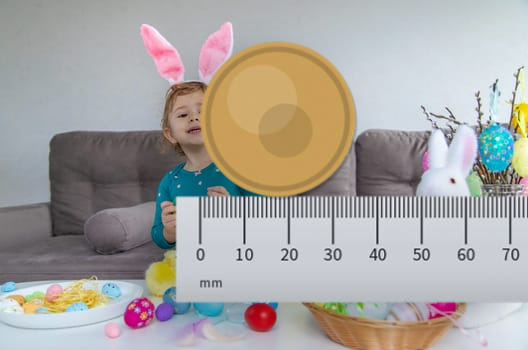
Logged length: 35,mm
